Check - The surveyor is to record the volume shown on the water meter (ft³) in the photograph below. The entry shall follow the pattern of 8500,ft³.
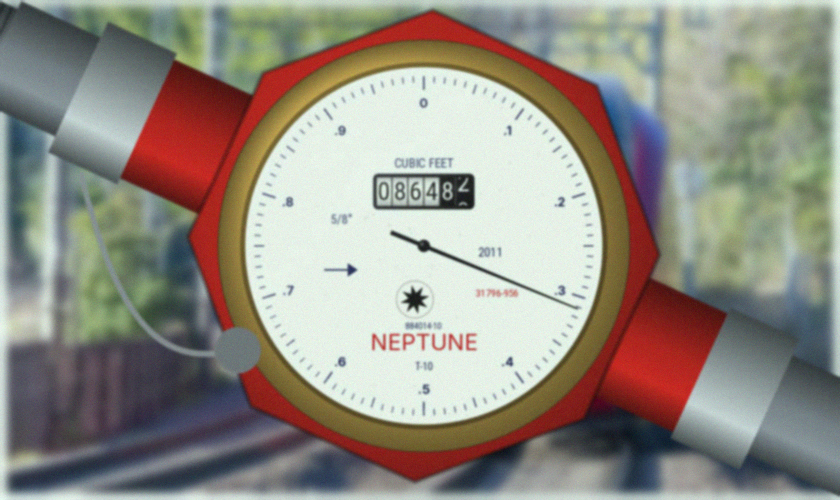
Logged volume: 86482.31,ft³
